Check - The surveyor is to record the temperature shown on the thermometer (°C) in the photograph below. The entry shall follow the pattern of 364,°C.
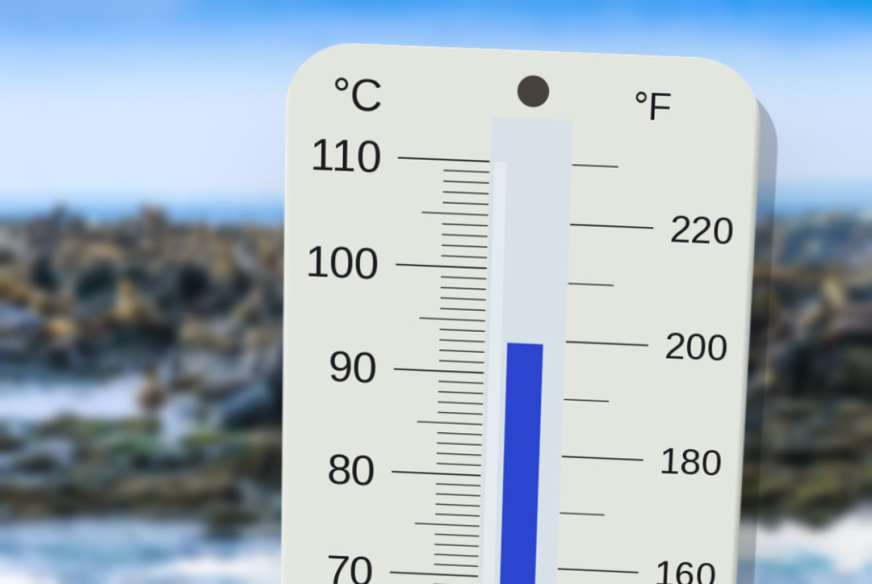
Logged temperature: 93,°C
